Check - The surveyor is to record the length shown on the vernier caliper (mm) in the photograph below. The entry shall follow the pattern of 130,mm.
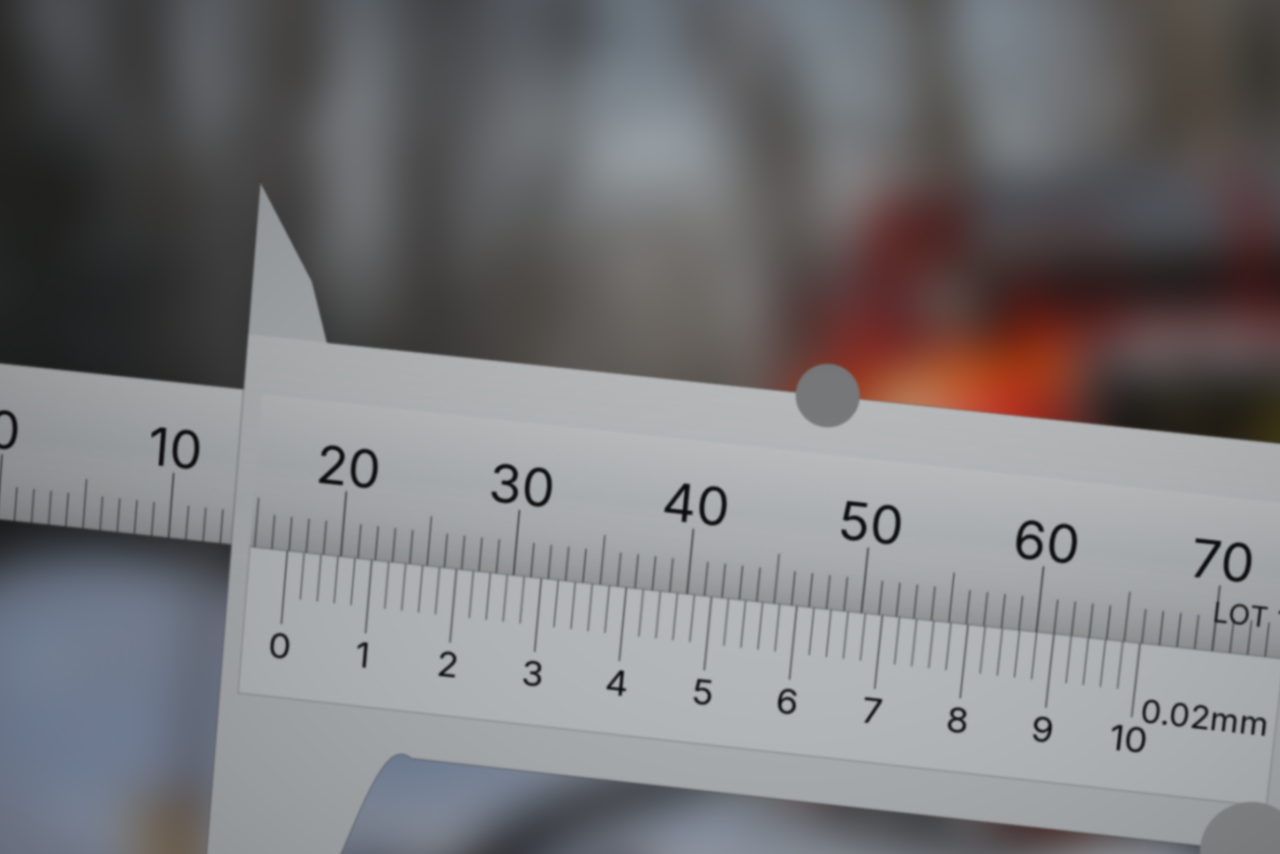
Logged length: 16.9,mm
